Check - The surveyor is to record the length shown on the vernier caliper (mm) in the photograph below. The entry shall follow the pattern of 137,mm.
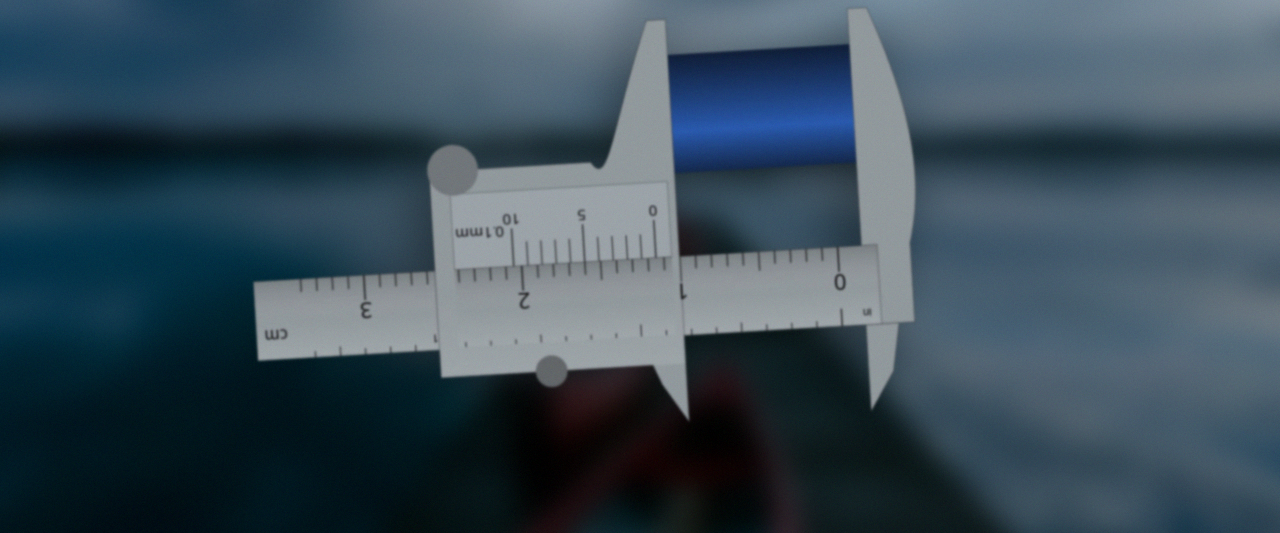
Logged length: 11.5,mm
